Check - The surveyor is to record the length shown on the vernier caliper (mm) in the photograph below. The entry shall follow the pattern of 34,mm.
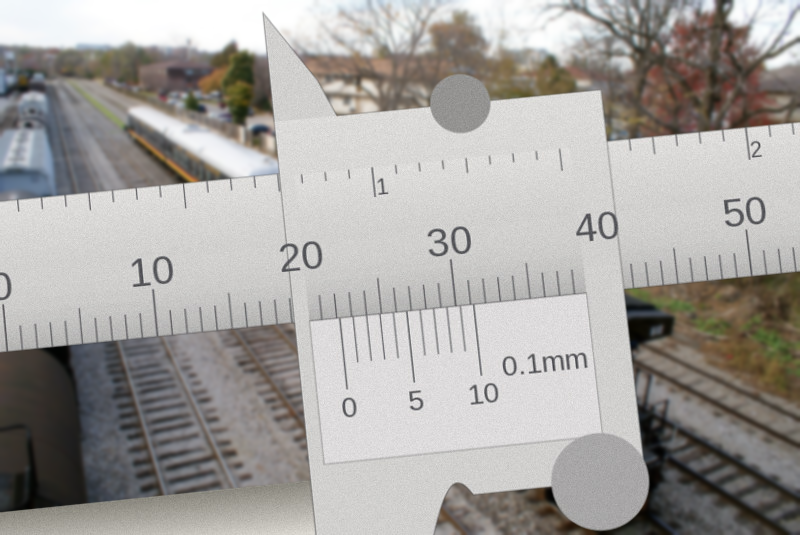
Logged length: 22.2,mm
